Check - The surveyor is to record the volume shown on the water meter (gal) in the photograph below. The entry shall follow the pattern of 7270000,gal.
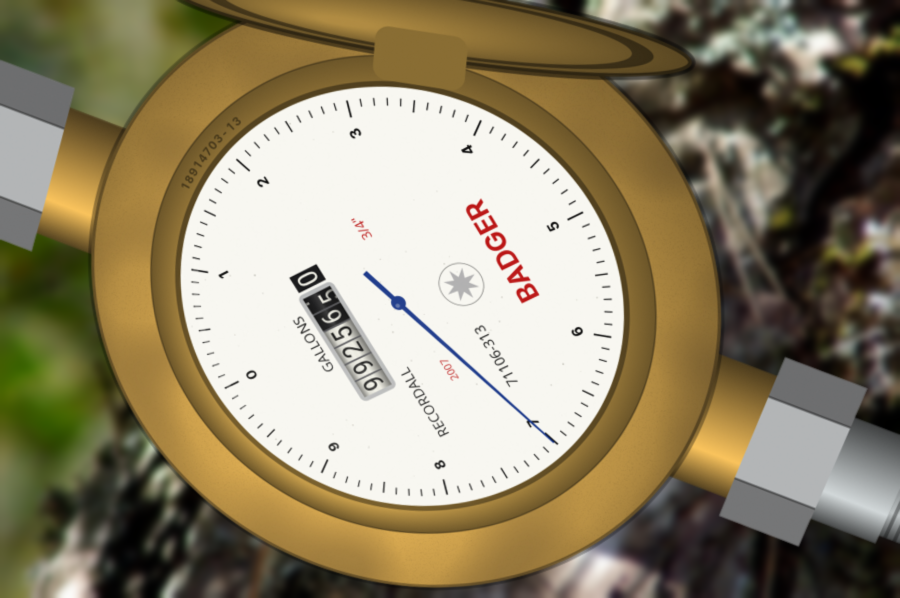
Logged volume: 9925647.0,gal
